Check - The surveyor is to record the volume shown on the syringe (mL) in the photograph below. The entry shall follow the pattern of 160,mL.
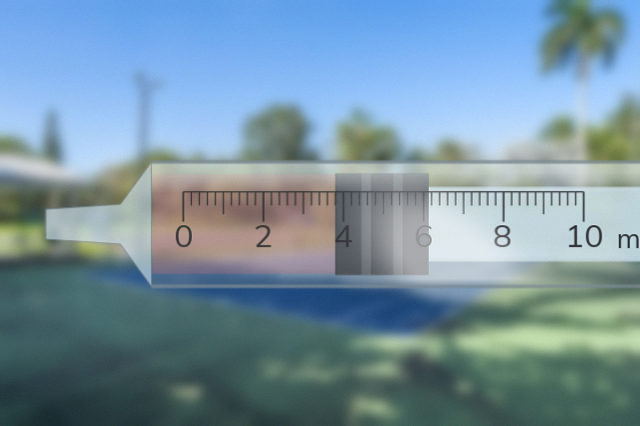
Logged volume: 3.8,mL
